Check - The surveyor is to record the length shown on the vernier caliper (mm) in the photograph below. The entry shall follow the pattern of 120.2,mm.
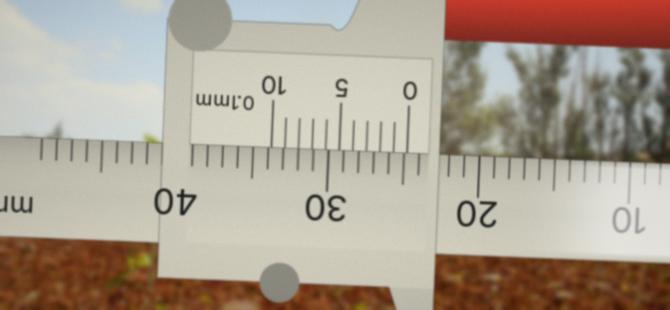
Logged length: 24.8,mm
